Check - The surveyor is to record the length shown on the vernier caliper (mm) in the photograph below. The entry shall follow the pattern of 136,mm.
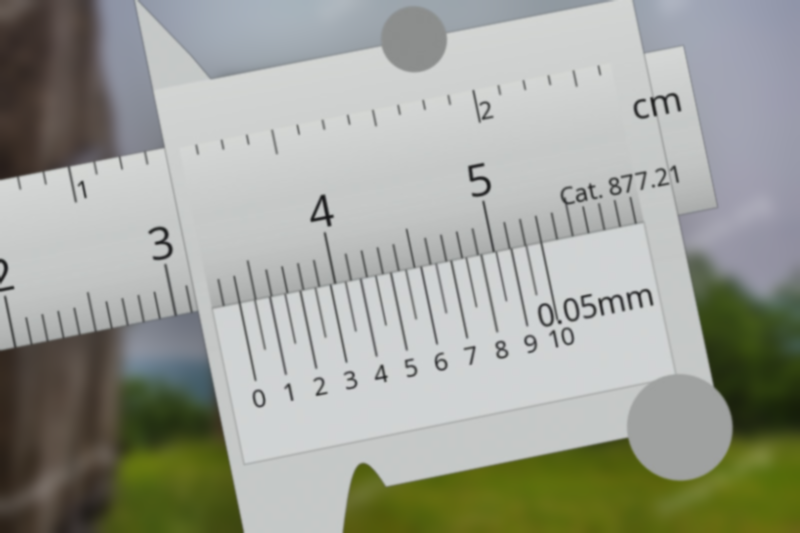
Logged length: 34.0,mm
